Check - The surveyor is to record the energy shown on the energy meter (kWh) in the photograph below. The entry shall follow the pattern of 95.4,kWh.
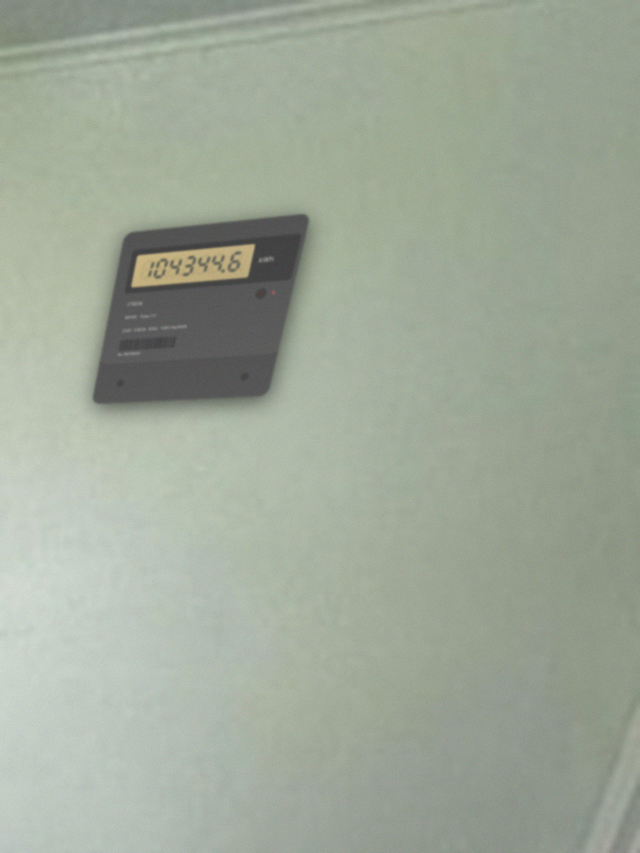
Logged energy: 104344.6,kWh
